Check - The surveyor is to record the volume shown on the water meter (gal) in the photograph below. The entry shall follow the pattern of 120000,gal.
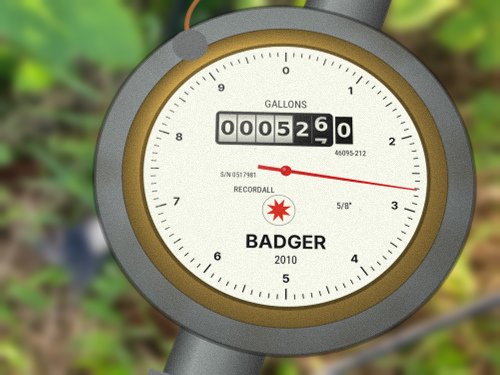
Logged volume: 5262.7,gal
